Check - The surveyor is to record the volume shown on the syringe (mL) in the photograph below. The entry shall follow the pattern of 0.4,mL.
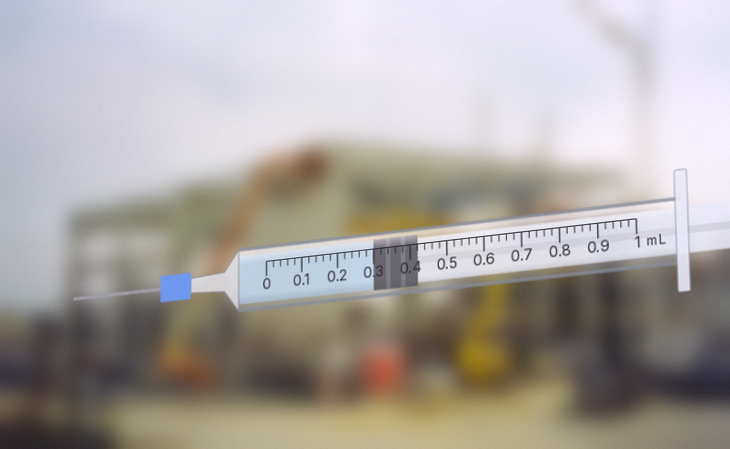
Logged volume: 0.3,mL
